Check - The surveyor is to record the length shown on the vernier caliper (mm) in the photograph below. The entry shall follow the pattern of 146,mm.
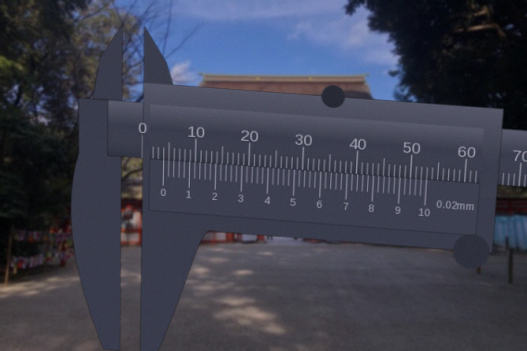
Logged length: 4.0,mm
